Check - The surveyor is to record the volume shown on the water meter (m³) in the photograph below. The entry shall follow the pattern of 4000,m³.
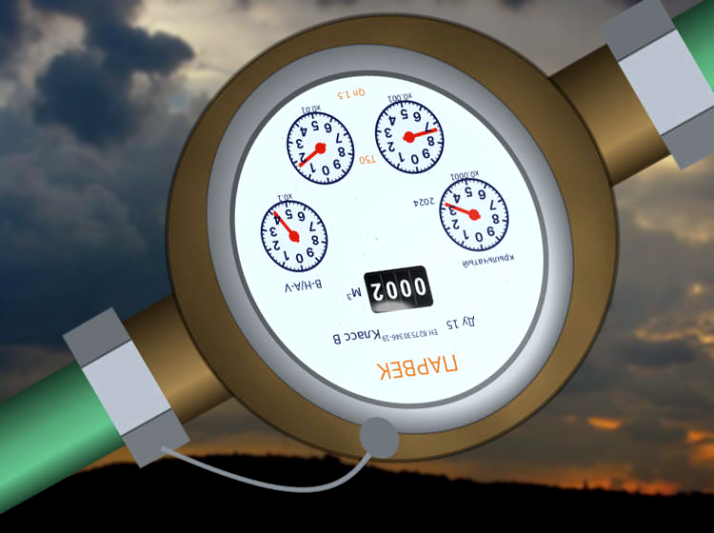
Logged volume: 2.4173,m³
